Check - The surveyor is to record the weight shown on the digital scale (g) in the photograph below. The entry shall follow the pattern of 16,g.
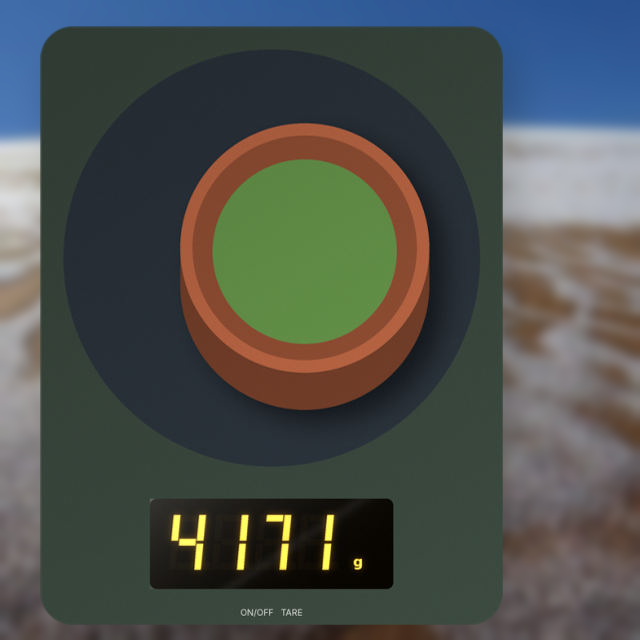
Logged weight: 4171,g
